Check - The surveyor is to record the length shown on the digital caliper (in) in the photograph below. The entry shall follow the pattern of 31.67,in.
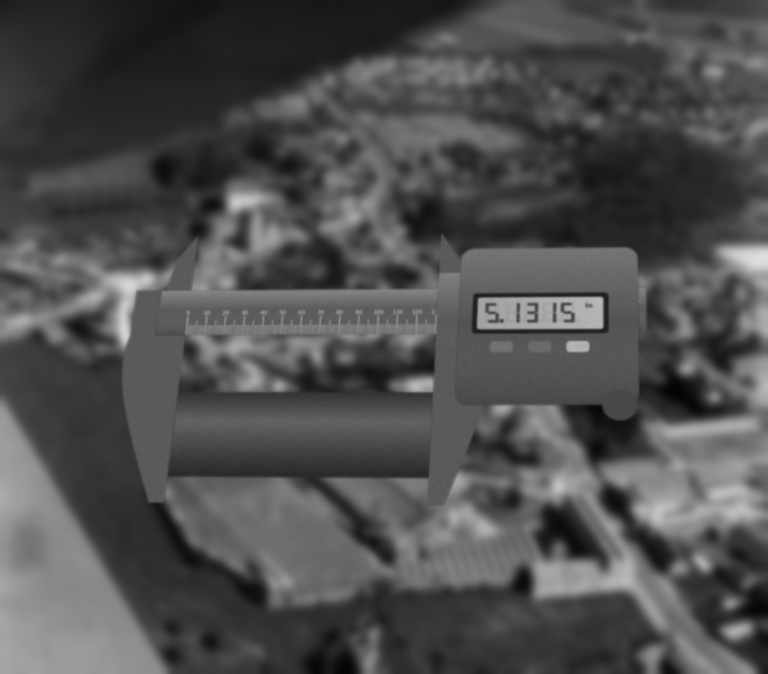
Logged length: 5.1315,in
